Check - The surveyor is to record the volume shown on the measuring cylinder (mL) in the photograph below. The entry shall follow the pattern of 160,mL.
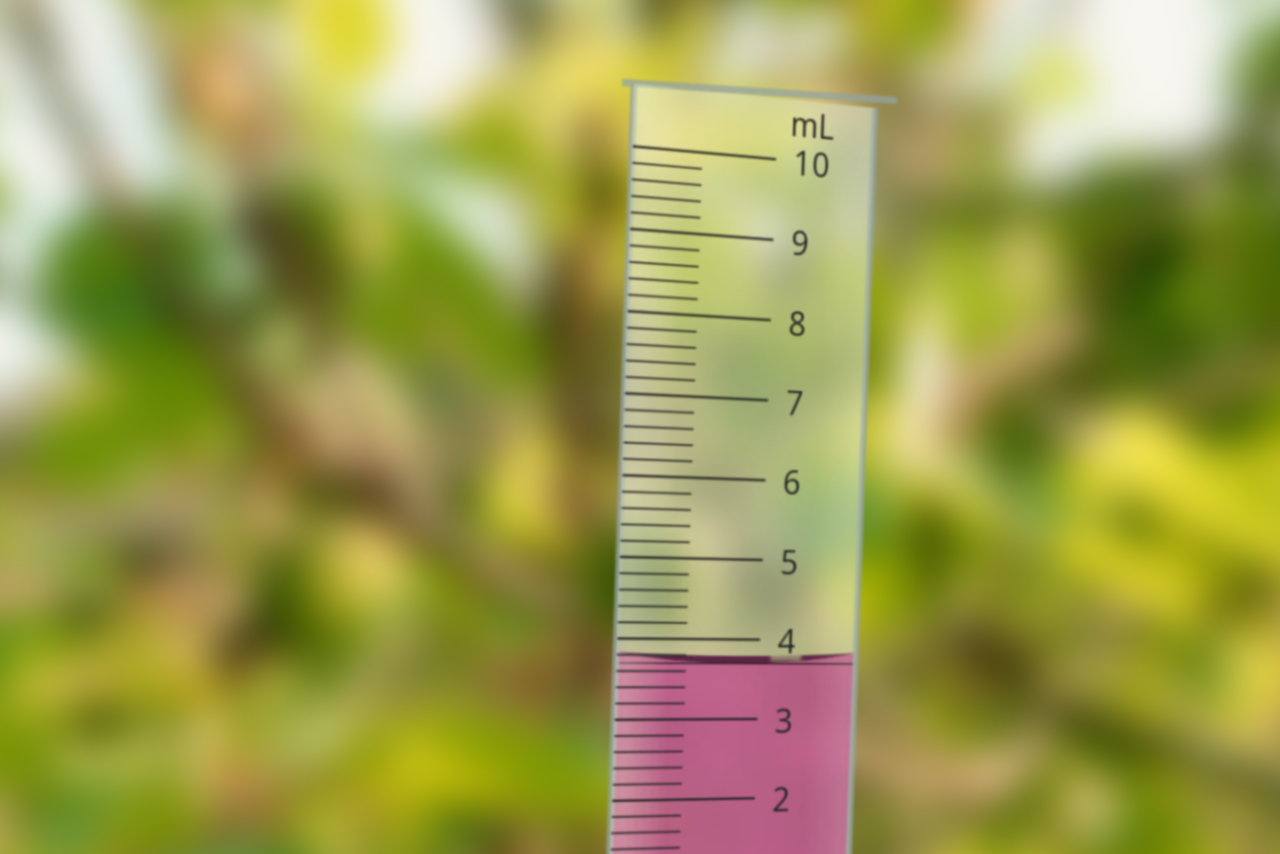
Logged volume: 3.7,mL
